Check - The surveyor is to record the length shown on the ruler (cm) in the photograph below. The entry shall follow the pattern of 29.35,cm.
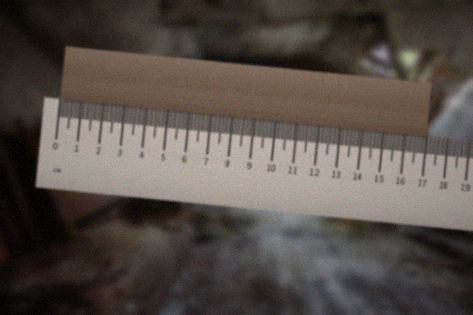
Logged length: 17,cm
